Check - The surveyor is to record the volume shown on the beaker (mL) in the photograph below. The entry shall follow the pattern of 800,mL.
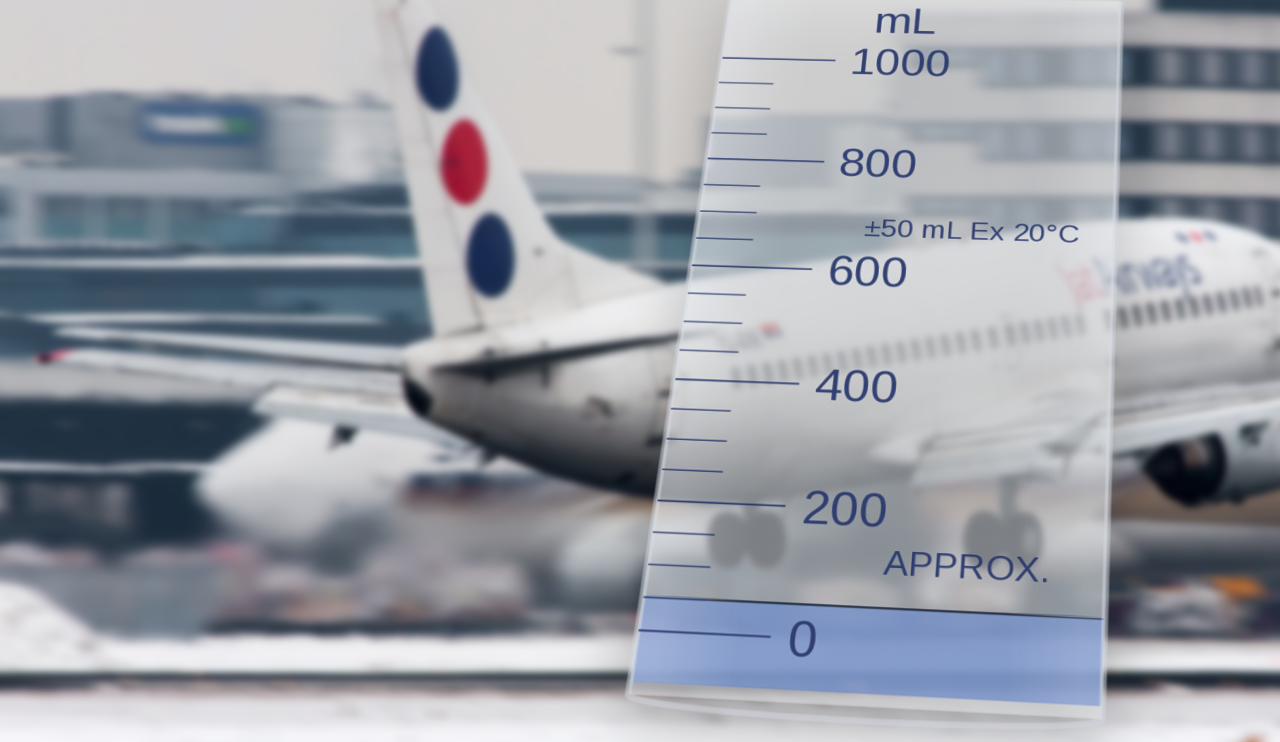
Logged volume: 50,mL
